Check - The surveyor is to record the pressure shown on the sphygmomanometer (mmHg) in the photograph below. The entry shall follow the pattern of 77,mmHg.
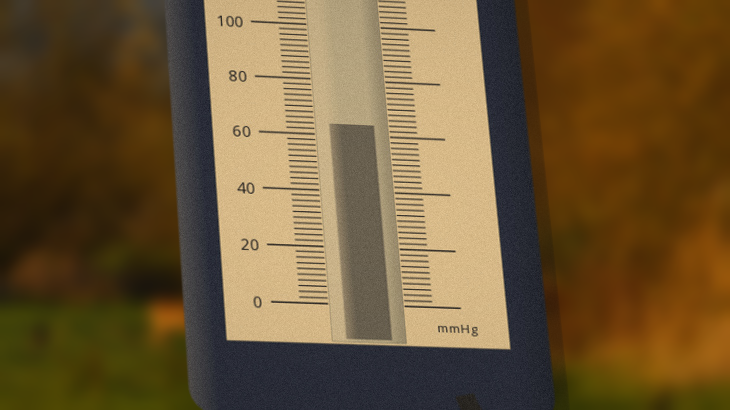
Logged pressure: 64,mmHg
